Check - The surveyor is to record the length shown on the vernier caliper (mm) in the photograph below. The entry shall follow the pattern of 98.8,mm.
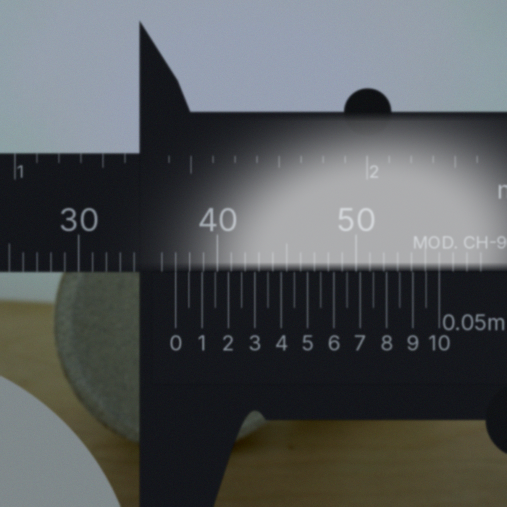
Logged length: 37.0,mm
